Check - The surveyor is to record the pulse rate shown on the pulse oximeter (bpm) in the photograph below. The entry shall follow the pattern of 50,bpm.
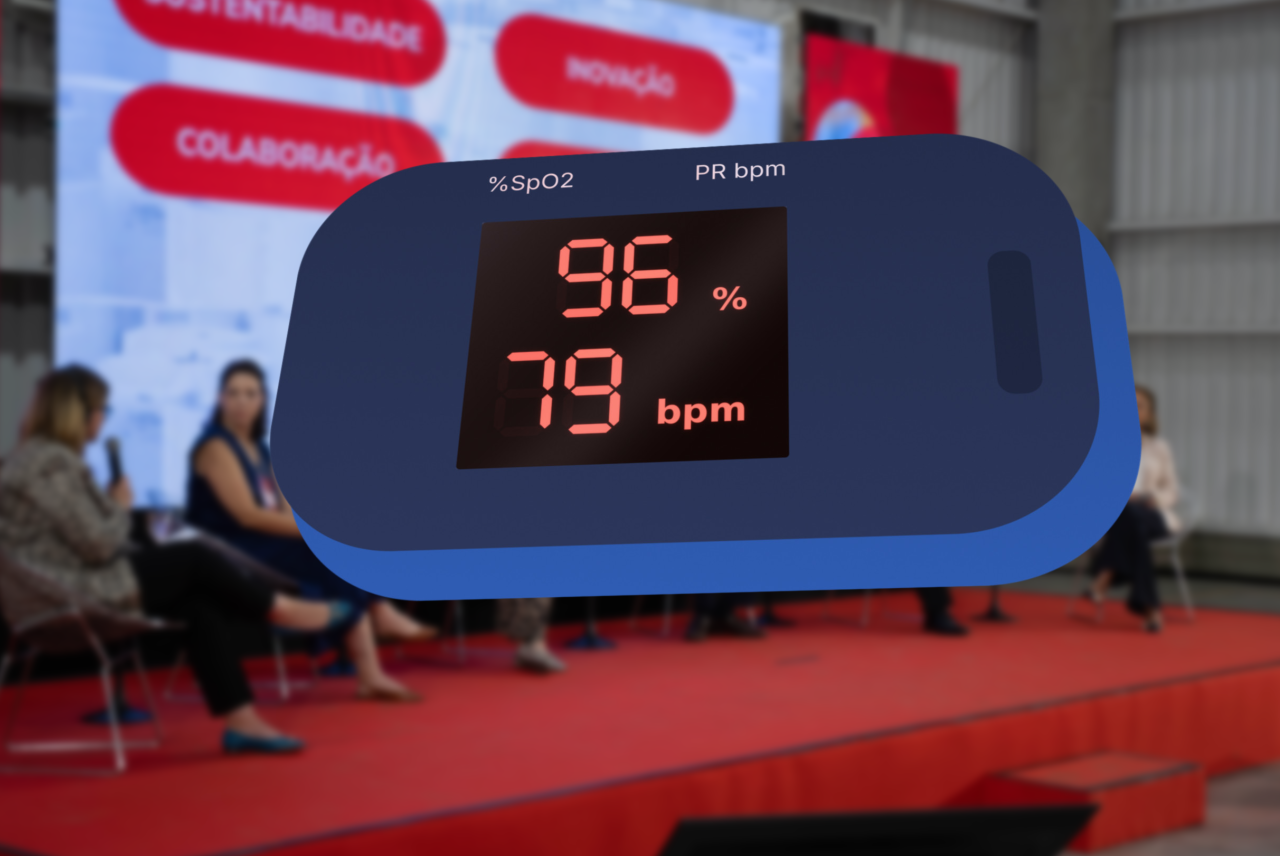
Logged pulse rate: 79,bpm
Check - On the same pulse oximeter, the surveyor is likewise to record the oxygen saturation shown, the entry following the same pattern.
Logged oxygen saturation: 96,%
